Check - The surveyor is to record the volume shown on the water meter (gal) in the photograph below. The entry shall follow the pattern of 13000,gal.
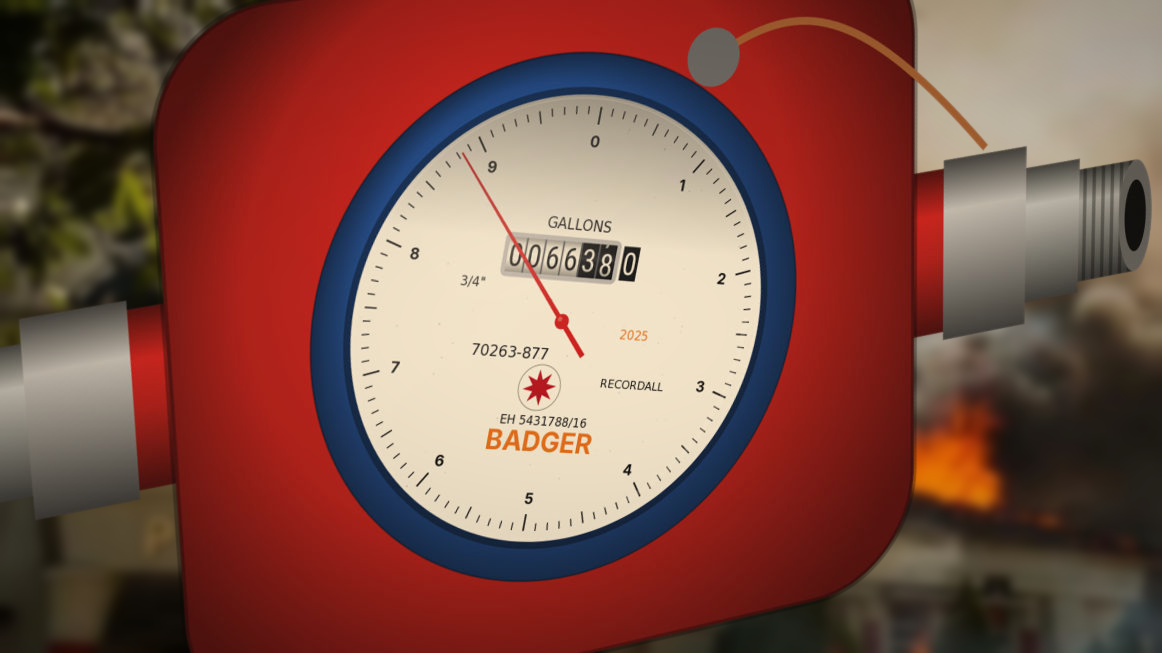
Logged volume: 66378.8,gal
